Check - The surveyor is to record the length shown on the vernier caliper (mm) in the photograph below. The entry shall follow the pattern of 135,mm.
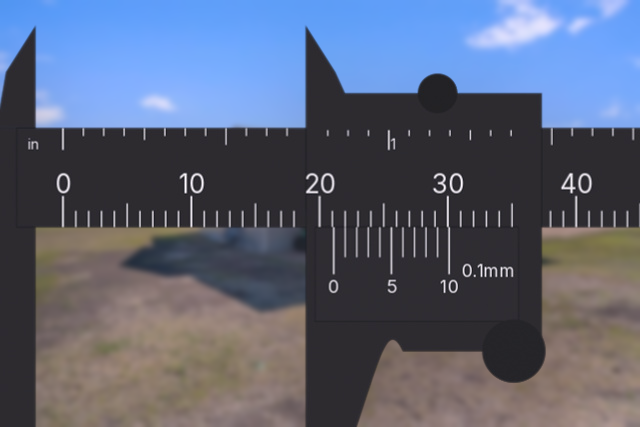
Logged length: 21.1,mm
